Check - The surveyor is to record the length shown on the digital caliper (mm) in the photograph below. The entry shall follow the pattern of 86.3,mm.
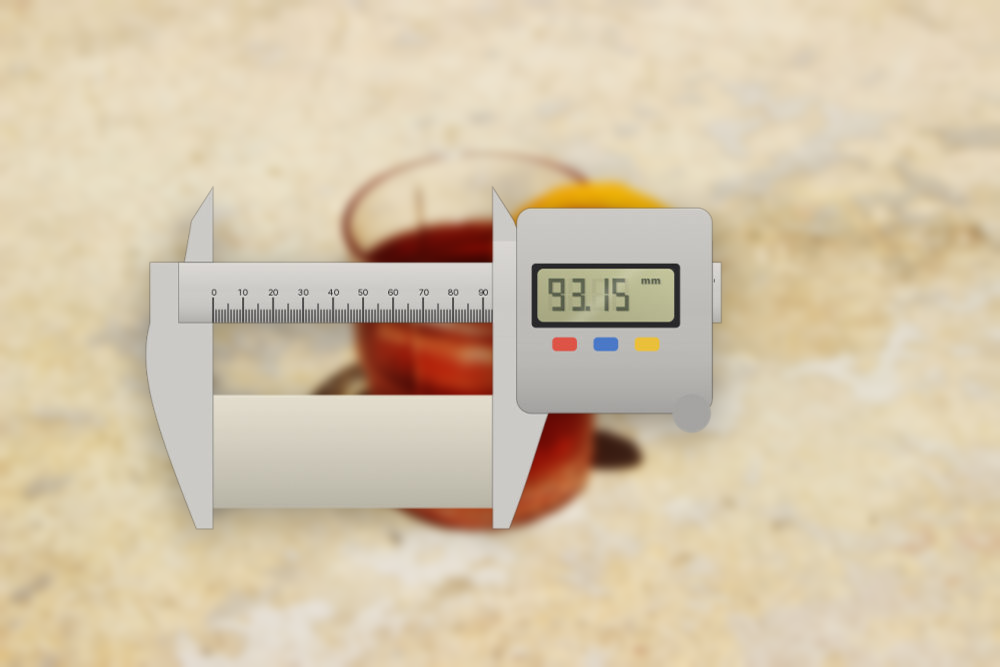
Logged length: 93.15,mm
